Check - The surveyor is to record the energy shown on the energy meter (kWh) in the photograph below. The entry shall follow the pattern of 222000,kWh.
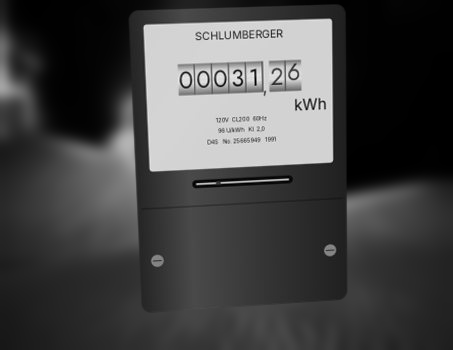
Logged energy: 31.26,kWh
